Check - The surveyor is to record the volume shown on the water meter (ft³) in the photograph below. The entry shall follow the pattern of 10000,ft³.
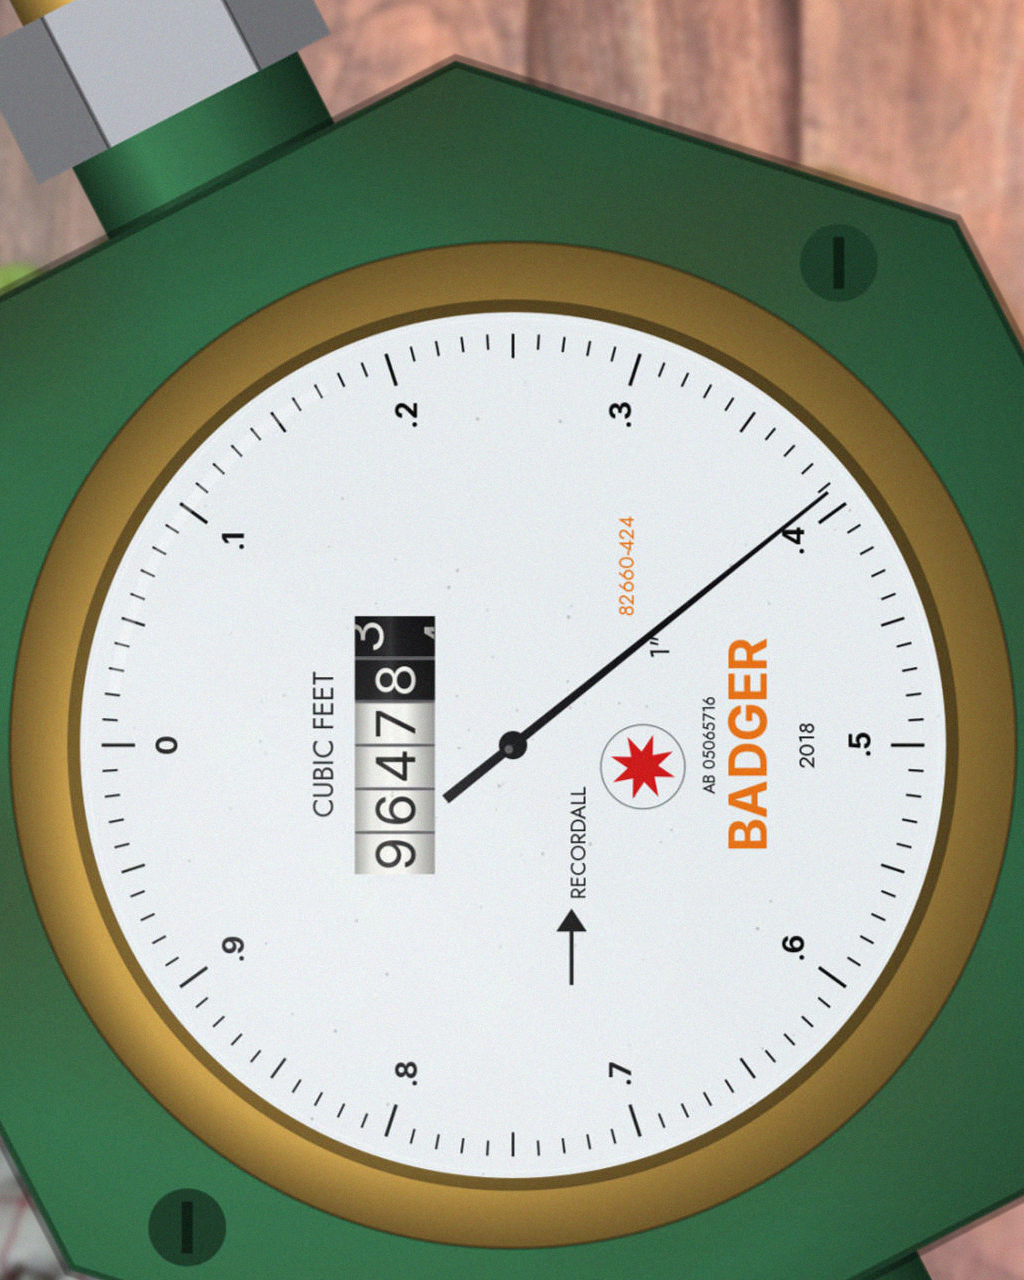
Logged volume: 964783.39,ft³
